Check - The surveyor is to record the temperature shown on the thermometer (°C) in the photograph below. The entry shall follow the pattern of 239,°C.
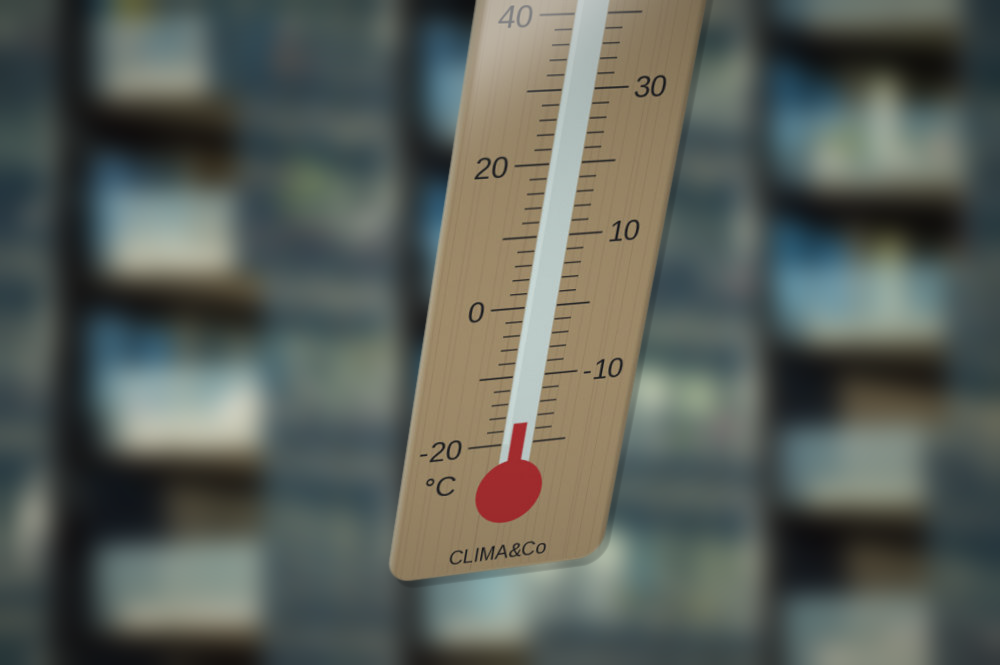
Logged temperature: -17,°C
